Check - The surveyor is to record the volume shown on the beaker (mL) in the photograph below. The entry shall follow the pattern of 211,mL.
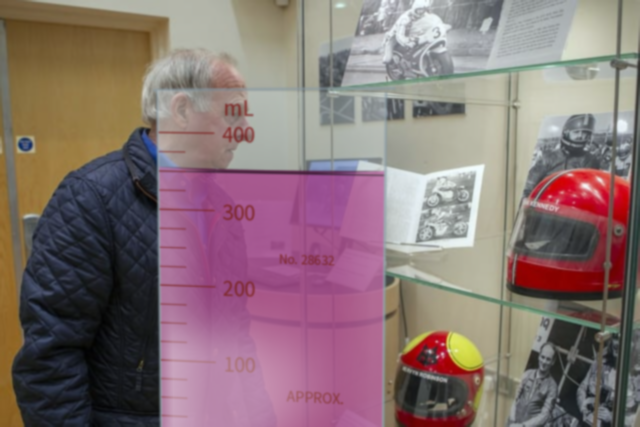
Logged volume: 350,mL
